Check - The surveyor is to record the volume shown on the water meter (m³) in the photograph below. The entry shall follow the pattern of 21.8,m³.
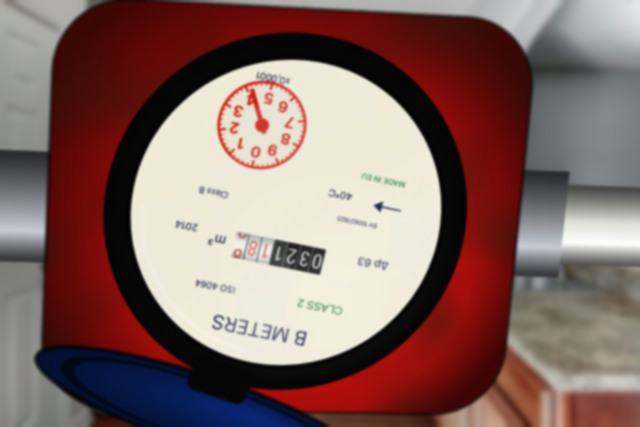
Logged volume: 321.1884,m³
